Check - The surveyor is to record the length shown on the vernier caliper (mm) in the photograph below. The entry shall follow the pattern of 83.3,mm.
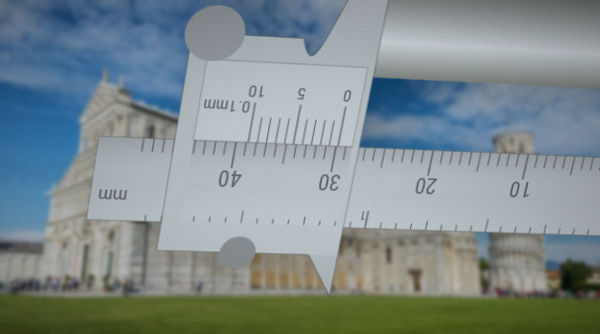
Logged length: 29.8,mm
